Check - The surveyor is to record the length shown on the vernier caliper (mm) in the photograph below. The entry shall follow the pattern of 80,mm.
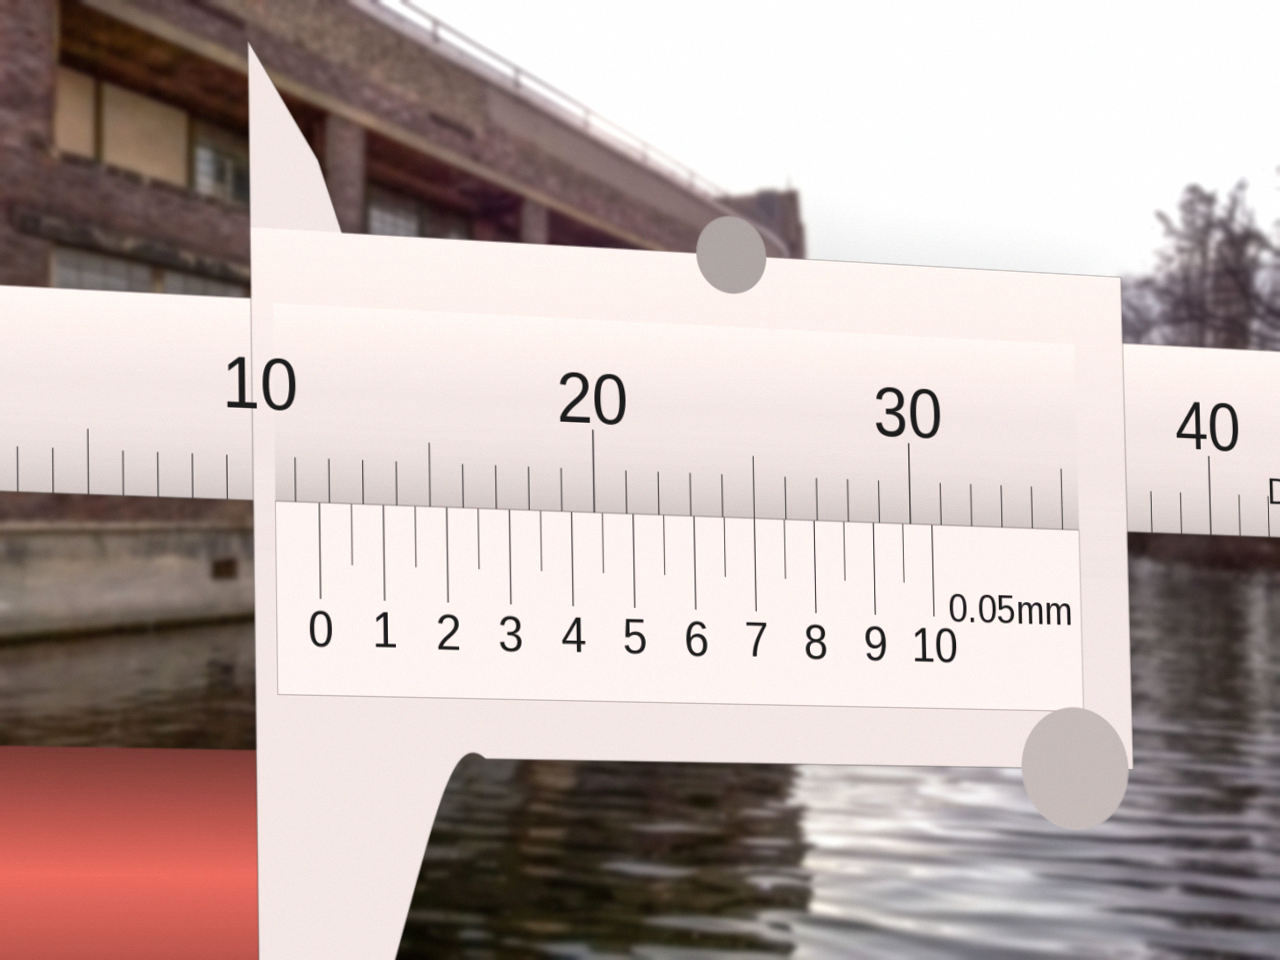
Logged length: 11.70,mm
